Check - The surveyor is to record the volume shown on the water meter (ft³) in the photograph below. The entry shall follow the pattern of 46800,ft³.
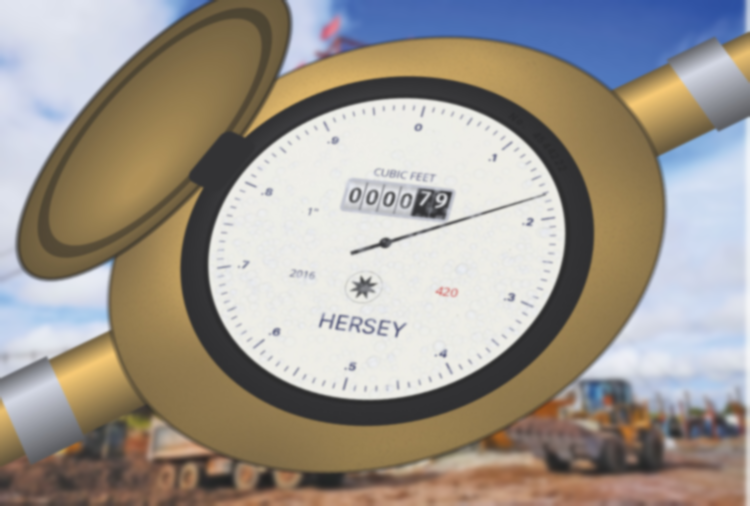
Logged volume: 79.17,ft³
